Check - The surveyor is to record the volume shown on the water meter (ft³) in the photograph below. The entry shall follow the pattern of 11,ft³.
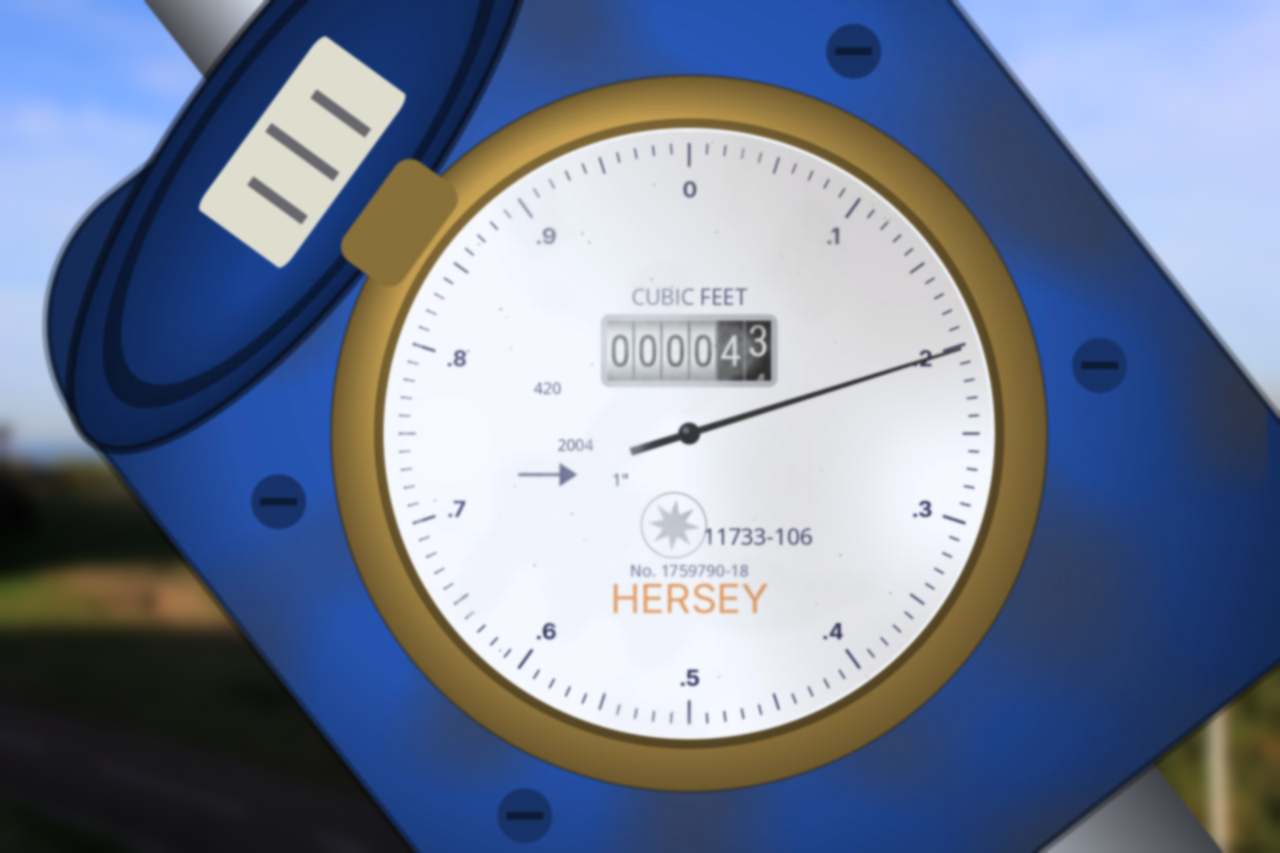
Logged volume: 43.20,ft³
